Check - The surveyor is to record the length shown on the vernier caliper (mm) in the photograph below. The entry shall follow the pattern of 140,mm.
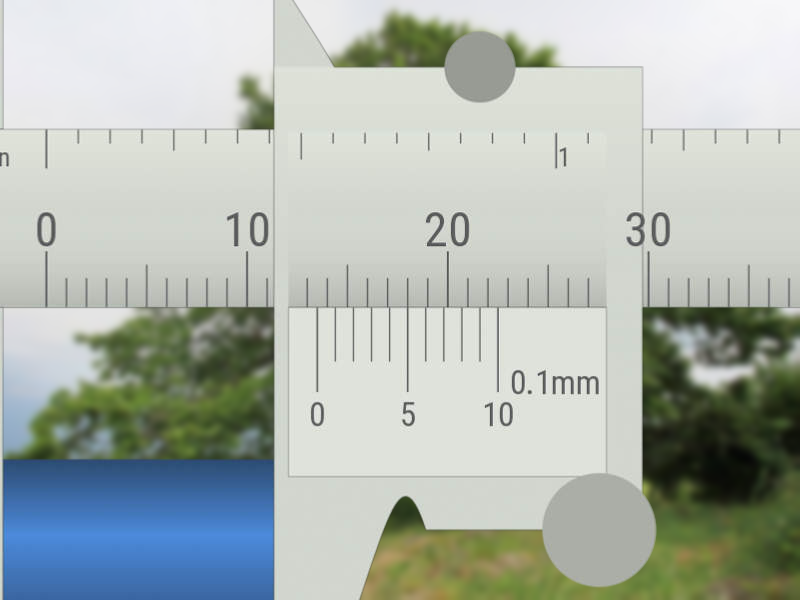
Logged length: 13.5,mm
